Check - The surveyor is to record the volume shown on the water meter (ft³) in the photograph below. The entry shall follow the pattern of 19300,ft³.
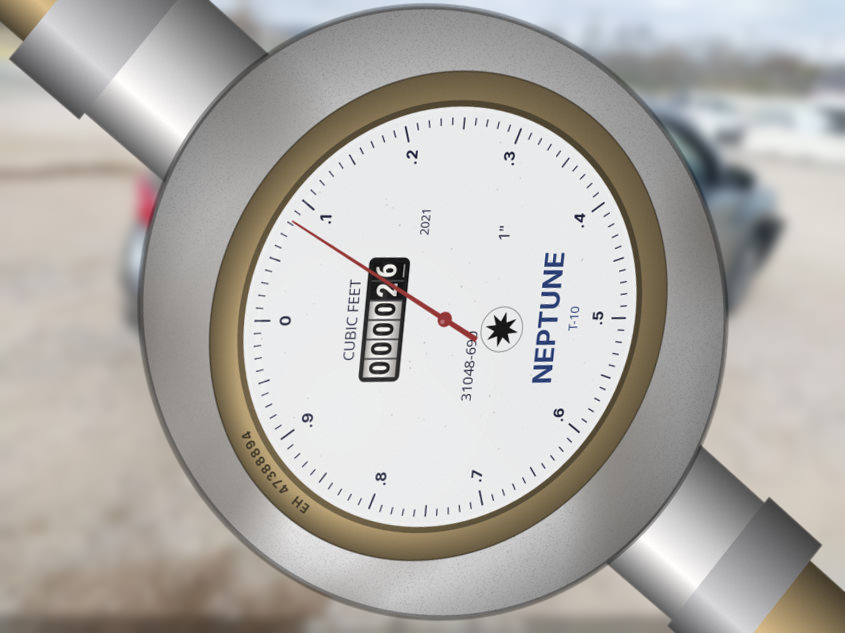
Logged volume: 26.08,ft³
